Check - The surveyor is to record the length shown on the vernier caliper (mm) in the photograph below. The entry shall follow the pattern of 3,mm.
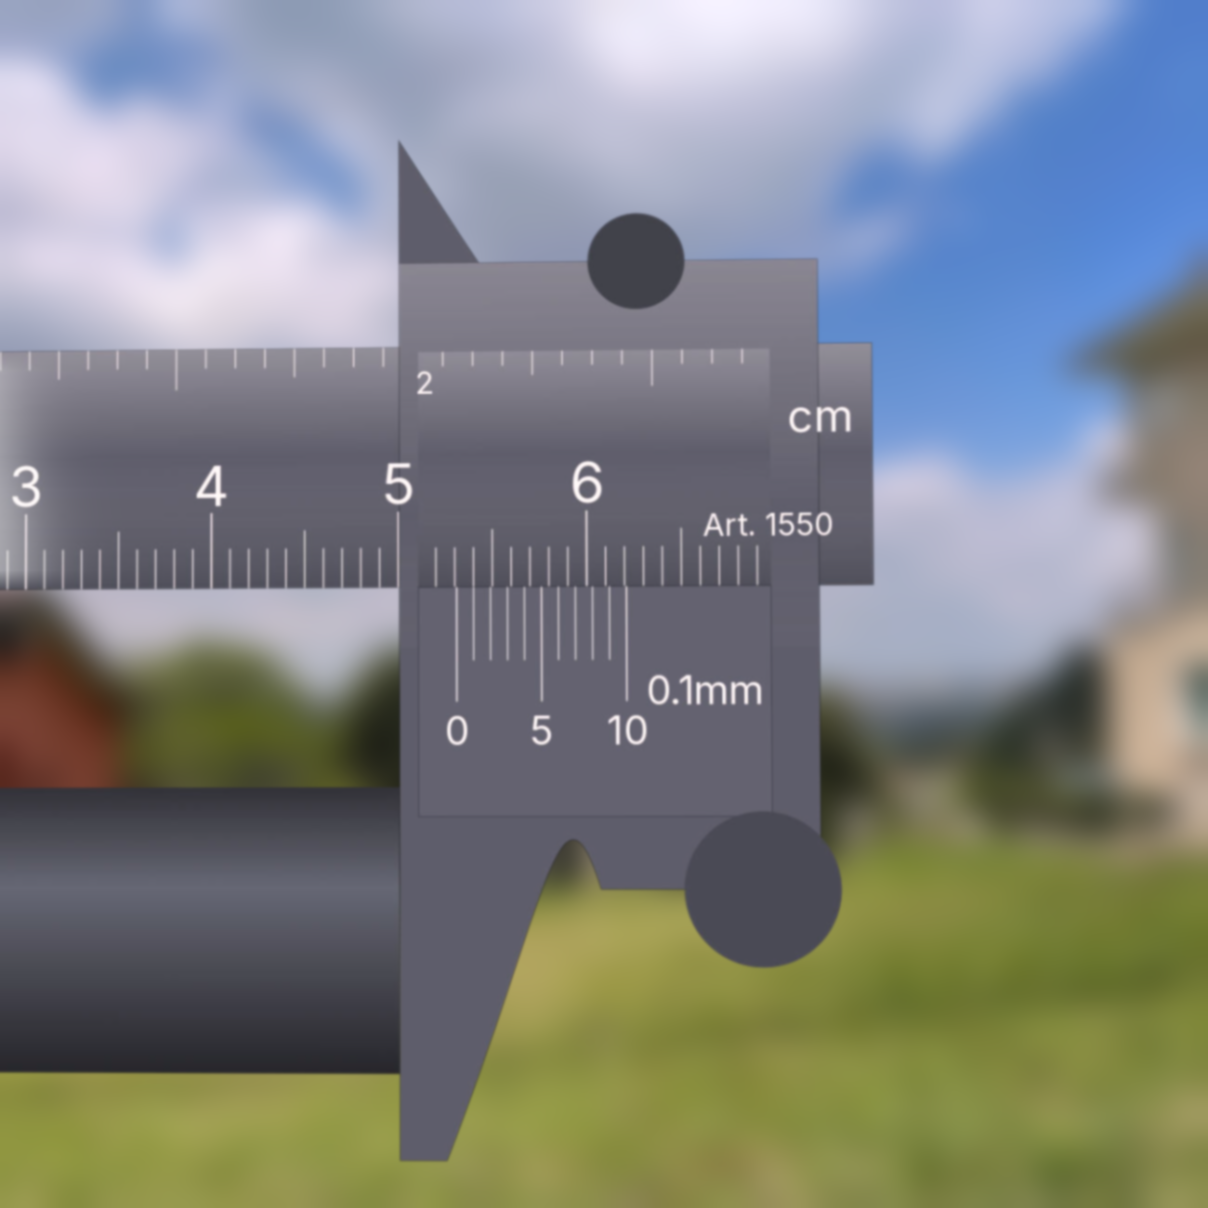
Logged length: 53.1,mm
